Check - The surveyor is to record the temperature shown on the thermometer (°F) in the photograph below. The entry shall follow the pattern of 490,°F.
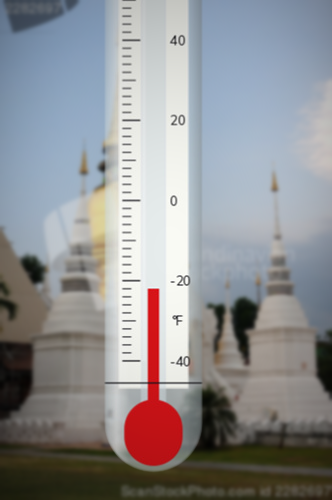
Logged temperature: -22,°F
